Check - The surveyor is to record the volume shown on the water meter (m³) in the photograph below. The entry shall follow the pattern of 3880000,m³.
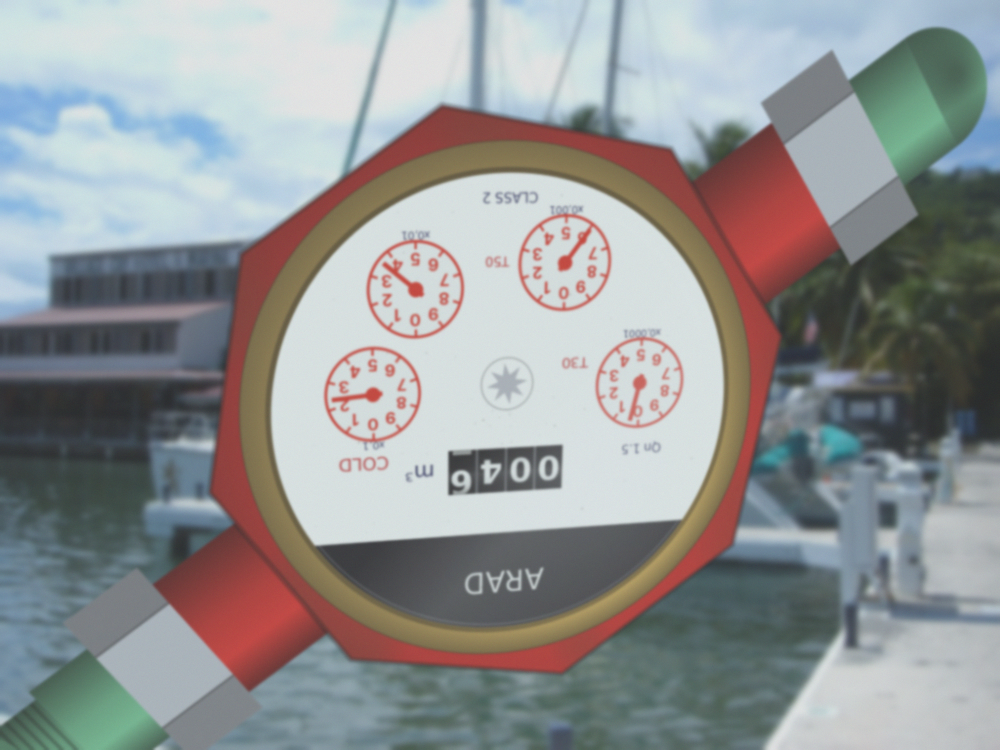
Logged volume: 46.2360,m³
